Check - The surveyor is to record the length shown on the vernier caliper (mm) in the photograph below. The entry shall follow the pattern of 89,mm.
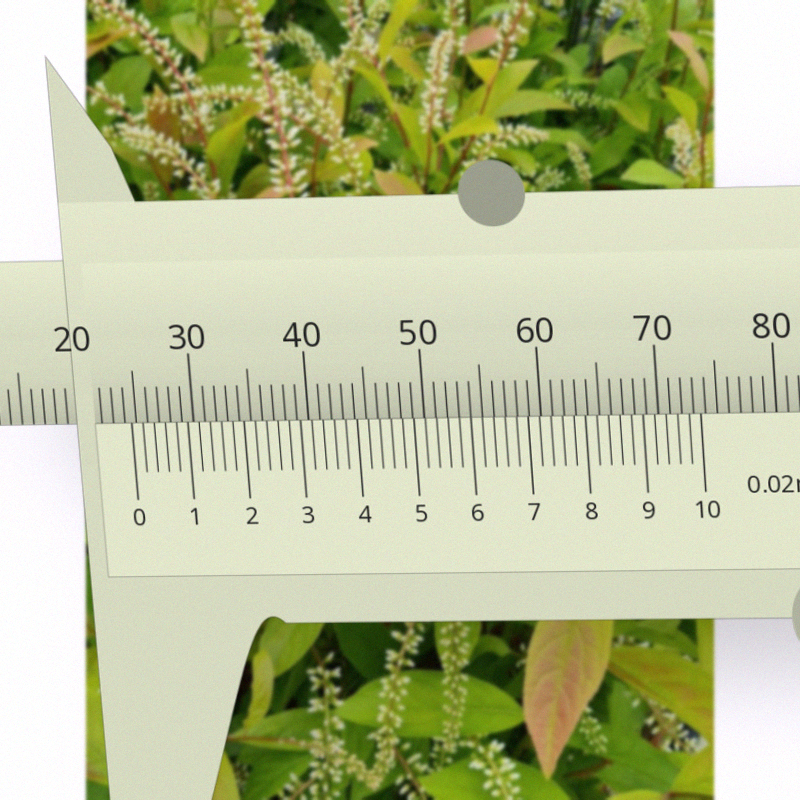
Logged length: 24.6,mm
